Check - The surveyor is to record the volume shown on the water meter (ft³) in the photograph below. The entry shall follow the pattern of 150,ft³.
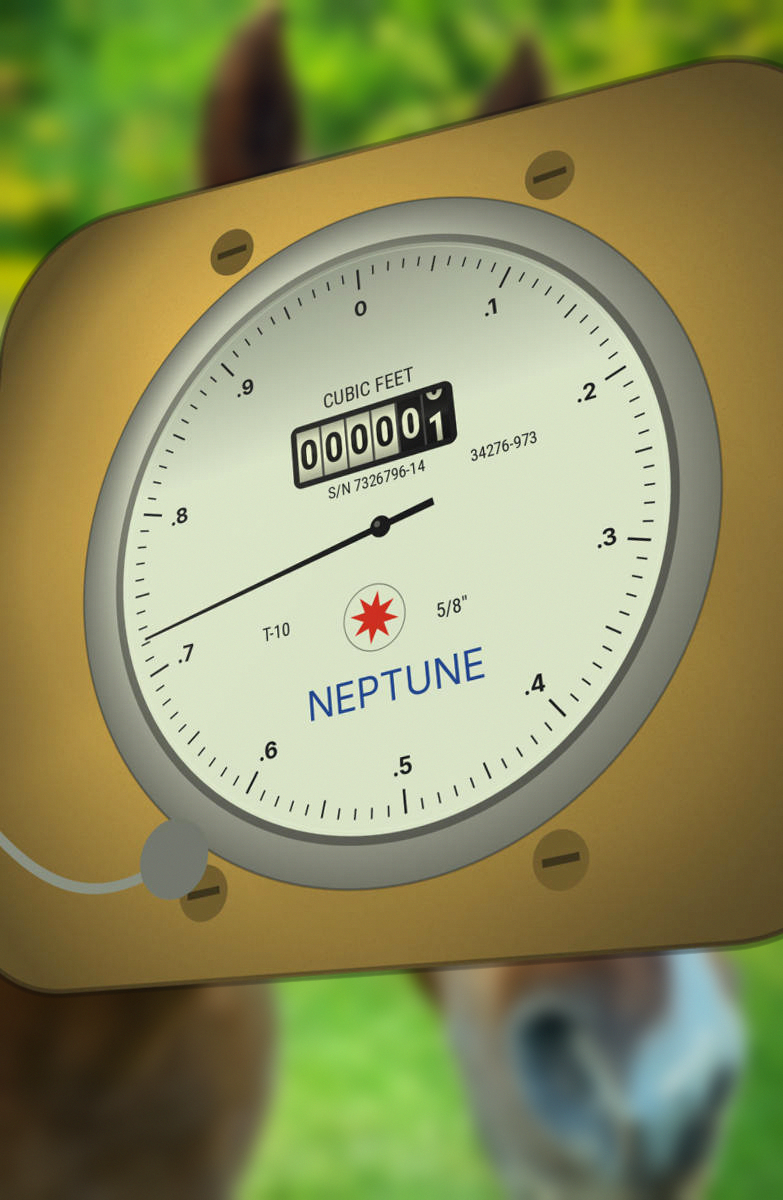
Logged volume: 0.72,ft³
